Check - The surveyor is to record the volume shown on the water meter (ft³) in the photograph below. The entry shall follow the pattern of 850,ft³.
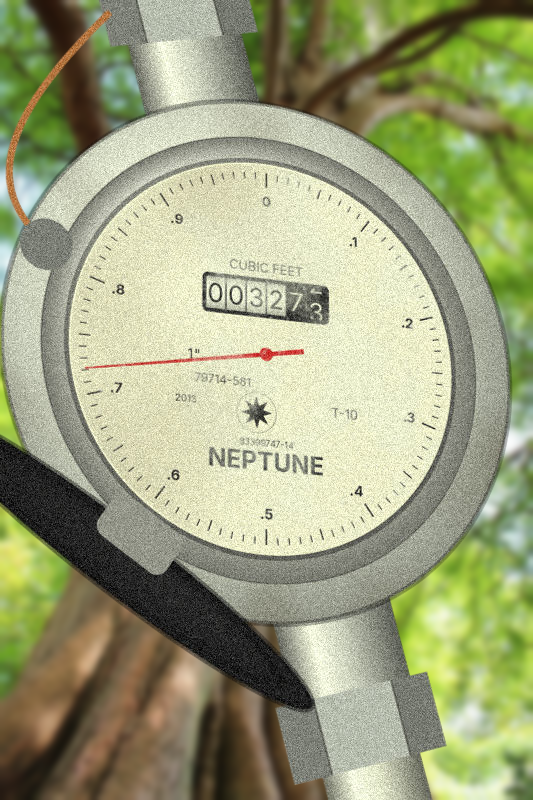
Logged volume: 3272.72,ft³
